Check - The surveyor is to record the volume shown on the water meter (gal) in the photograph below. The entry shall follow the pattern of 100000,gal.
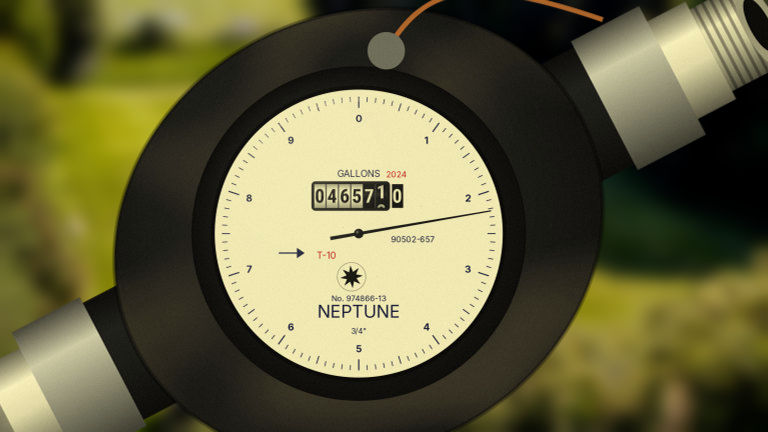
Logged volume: 465712.2,gal
